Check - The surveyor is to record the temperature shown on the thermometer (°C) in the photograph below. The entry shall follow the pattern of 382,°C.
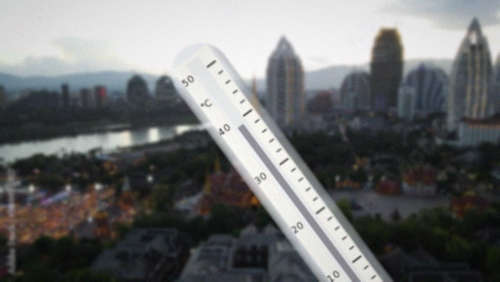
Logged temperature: 39,°C
